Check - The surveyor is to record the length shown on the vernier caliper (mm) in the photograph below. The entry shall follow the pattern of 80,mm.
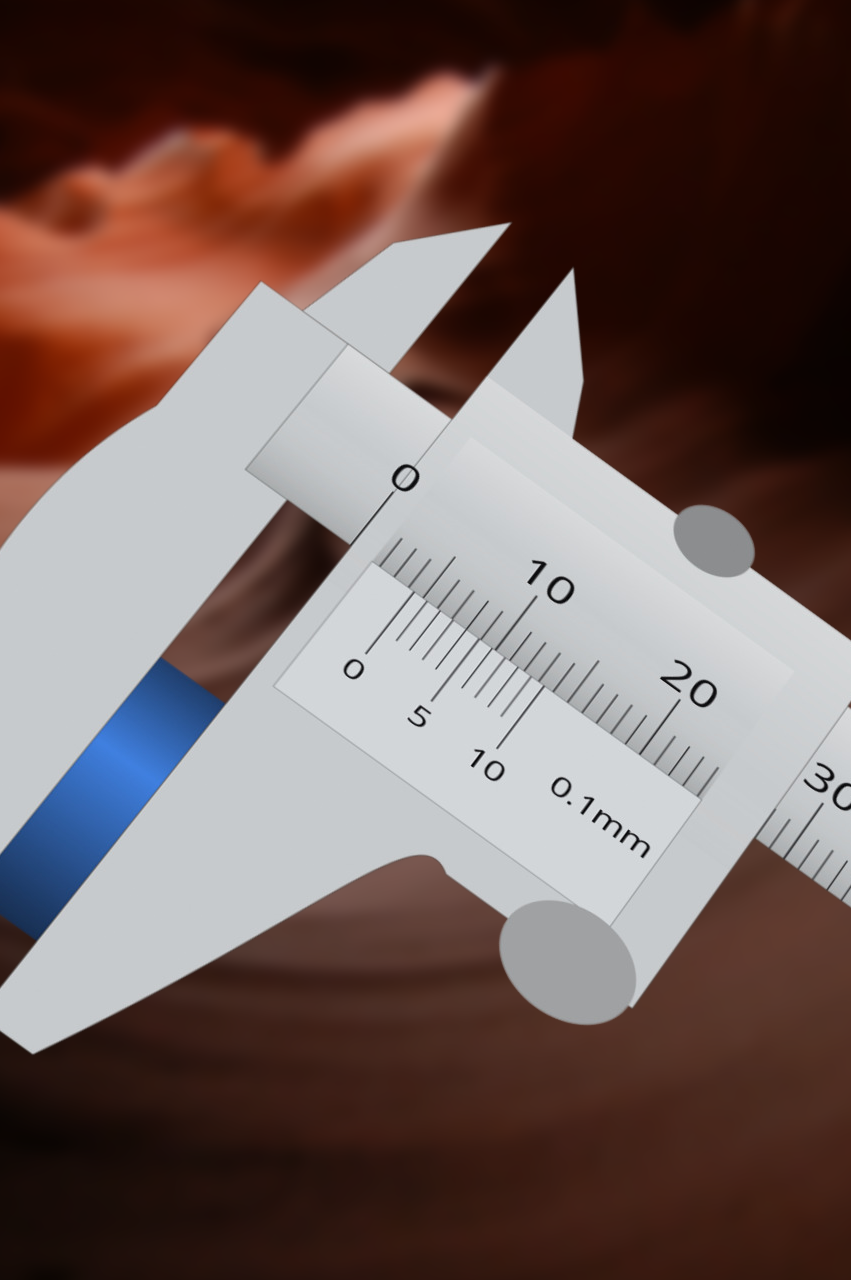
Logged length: 4.4,mm
